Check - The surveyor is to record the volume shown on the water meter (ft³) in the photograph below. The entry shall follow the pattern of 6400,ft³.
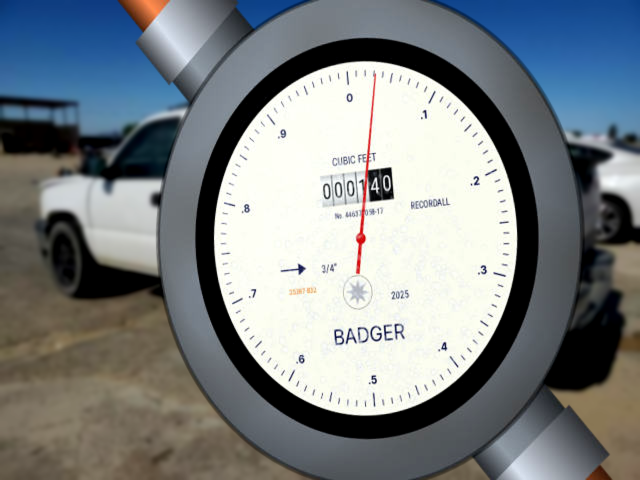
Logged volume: 140.03,ft³
